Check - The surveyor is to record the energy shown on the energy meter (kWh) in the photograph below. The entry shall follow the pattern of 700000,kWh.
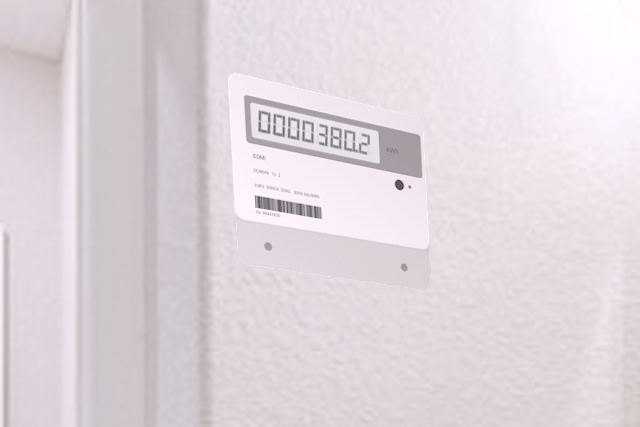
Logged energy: 380.2,kWh
